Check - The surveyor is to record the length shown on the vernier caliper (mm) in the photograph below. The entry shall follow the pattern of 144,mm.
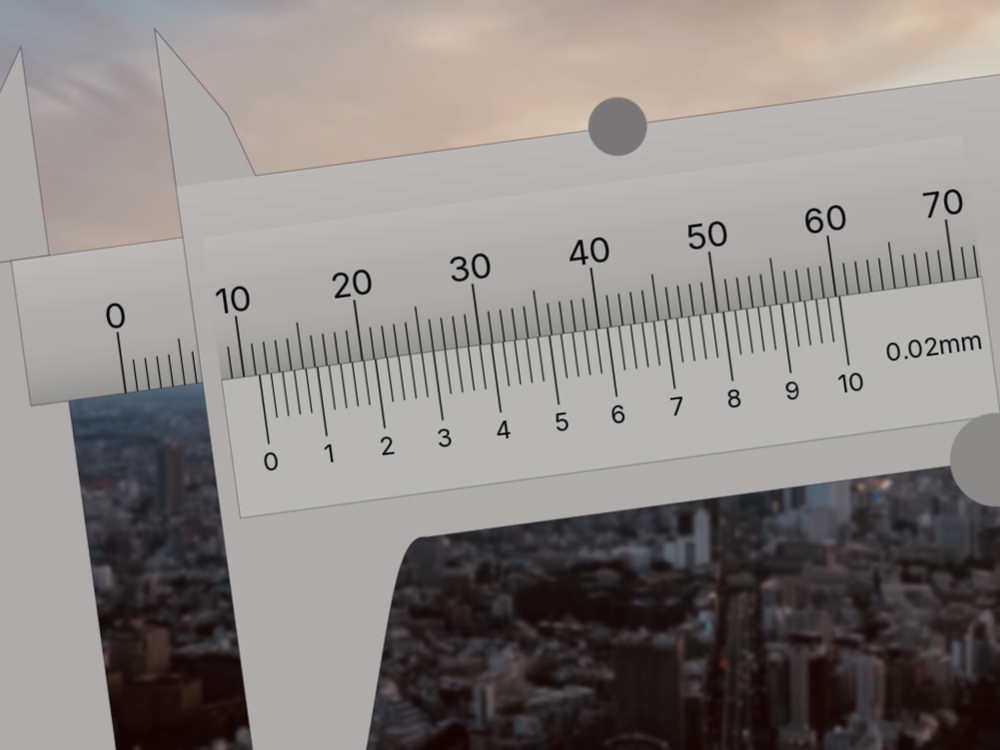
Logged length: 11.3,mm
